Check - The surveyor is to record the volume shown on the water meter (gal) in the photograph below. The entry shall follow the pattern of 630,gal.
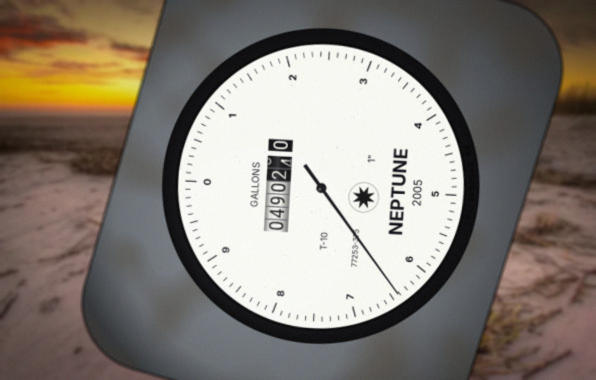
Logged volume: 490236.4,gal
